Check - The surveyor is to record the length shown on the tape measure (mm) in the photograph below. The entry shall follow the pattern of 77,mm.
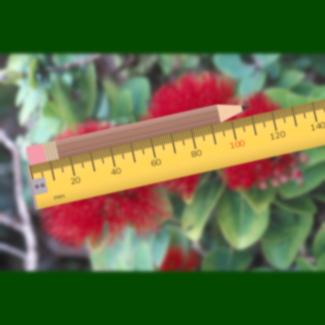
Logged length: 110,mm
